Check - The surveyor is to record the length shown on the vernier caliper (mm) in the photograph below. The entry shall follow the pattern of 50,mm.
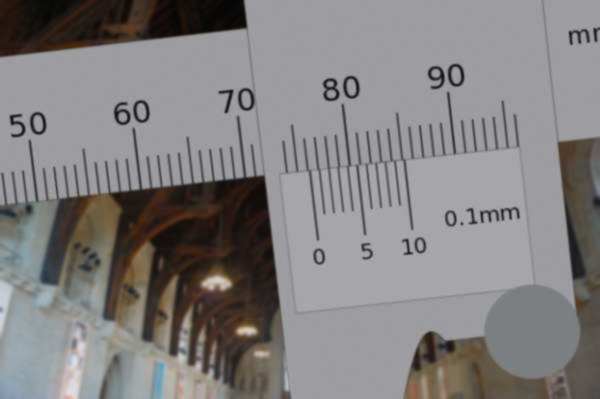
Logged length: 76.2,mm
